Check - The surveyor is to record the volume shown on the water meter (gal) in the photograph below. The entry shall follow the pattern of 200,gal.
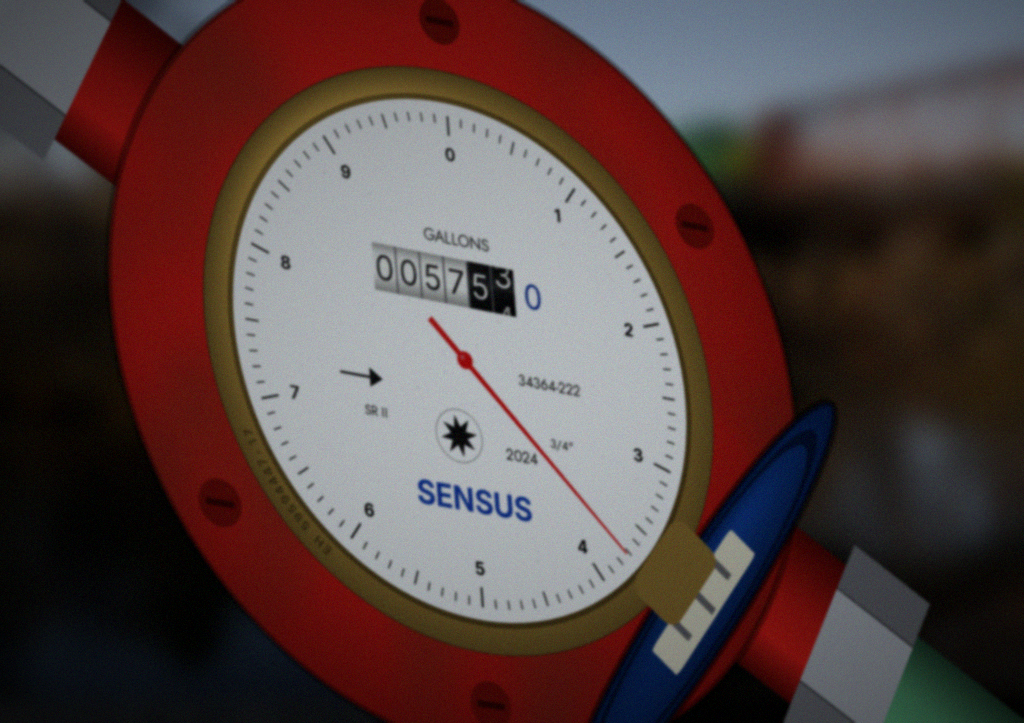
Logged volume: 57533.7,gal
